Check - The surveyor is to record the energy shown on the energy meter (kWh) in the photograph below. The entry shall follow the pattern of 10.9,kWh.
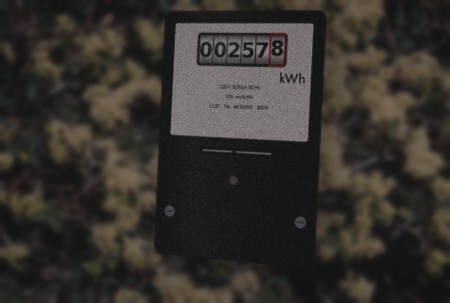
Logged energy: 257.8,kWh
